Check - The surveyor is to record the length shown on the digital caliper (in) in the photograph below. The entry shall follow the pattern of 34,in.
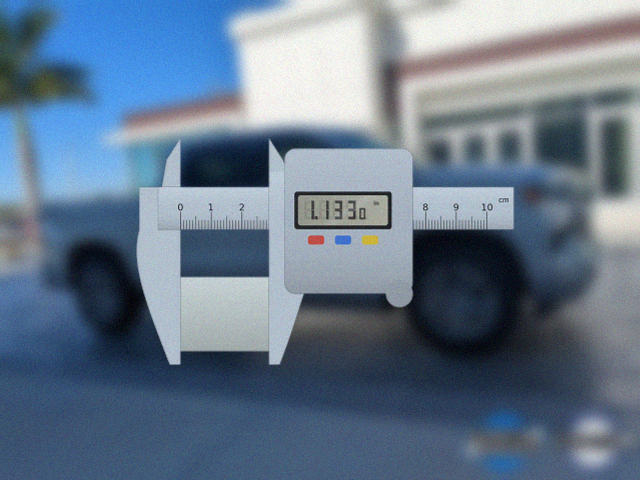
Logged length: 1.1330,in
